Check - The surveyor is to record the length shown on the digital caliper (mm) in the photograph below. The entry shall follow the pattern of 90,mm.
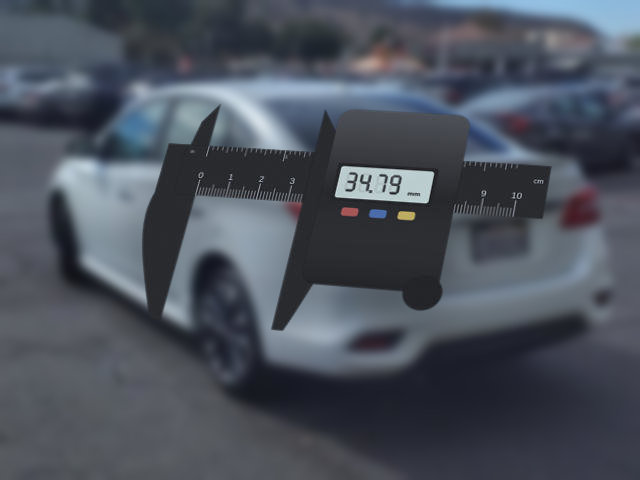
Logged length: 34.79,mm
